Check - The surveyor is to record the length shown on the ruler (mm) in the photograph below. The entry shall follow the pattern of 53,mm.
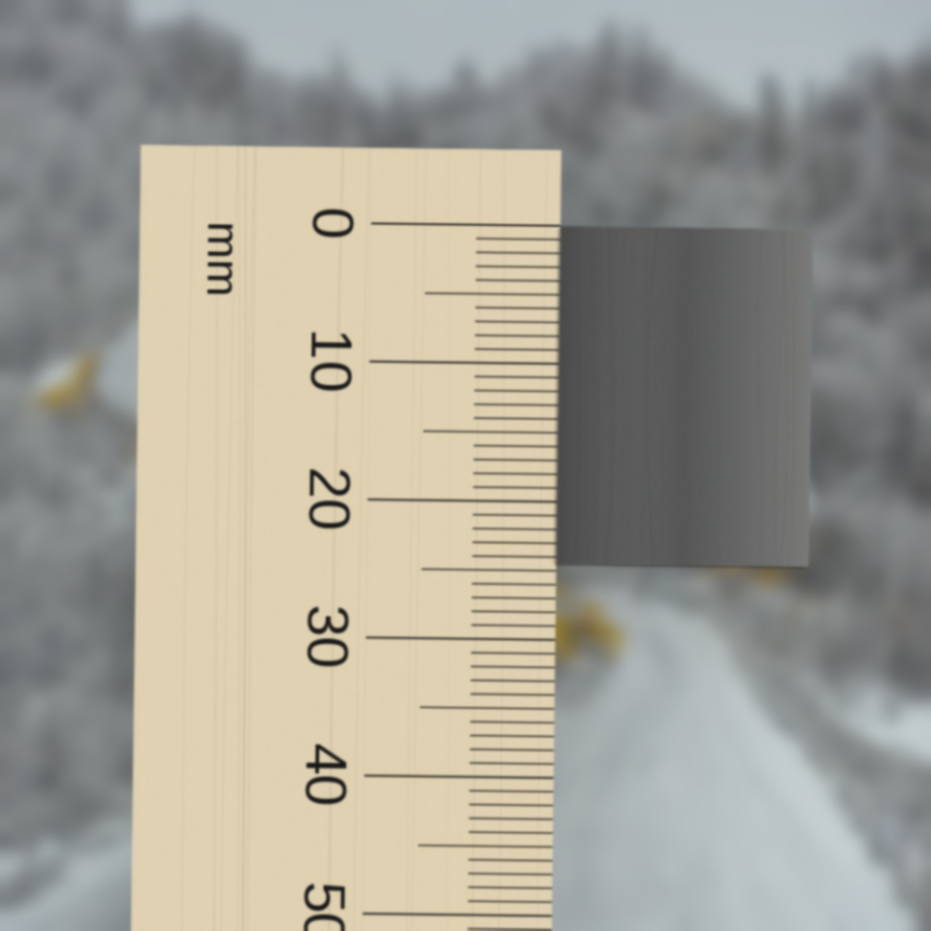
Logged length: 24.5,mm
